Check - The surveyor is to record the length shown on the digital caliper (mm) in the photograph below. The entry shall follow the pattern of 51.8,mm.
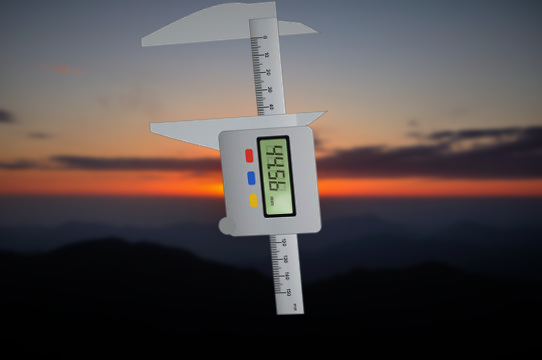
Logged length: 44.56,mm
